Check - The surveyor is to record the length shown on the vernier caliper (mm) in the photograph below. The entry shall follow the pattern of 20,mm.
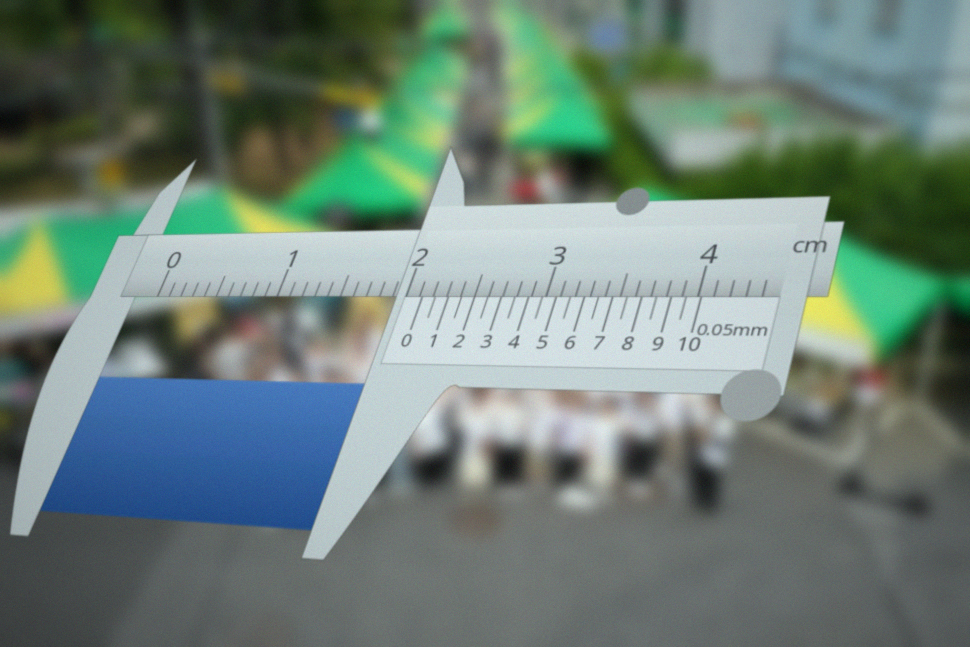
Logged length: 21.2,mm
